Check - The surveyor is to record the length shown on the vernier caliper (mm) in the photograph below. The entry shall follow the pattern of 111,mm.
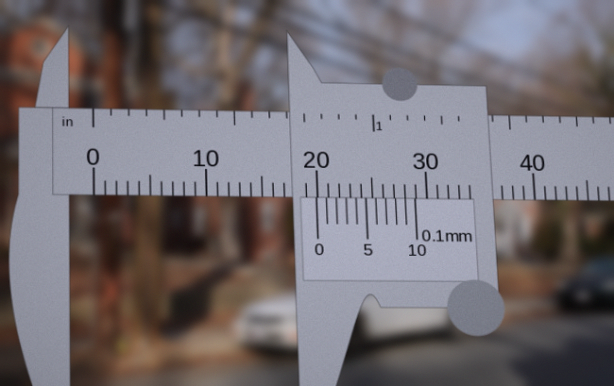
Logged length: 19.9,mm
